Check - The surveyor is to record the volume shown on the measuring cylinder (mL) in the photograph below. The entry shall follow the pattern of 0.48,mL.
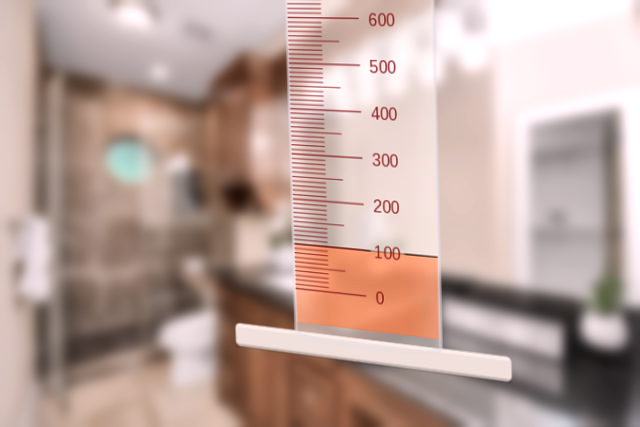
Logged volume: 100,mL
